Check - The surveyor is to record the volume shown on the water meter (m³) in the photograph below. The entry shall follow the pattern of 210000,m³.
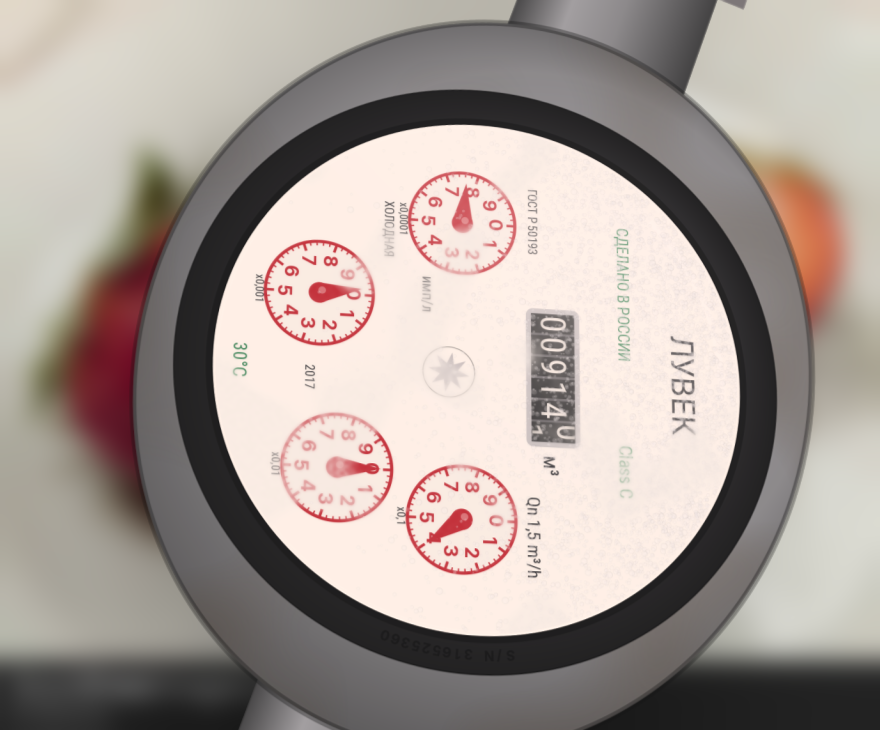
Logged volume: 9140.3997,m³
